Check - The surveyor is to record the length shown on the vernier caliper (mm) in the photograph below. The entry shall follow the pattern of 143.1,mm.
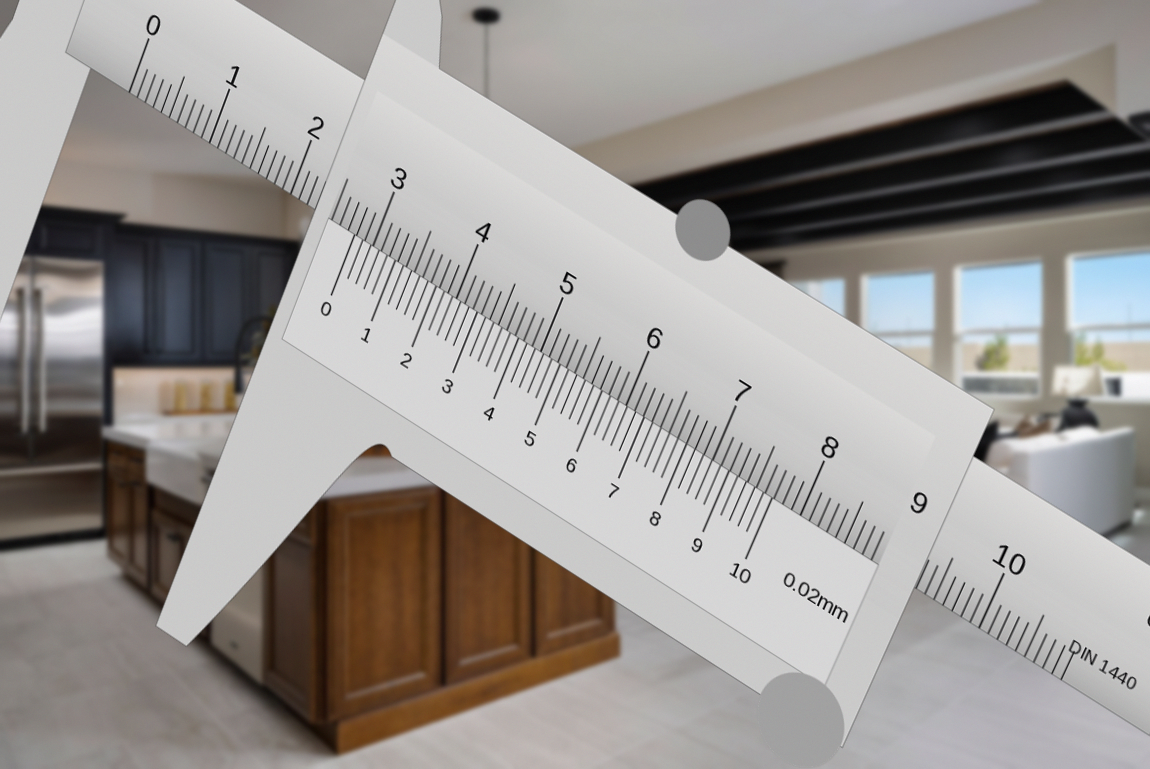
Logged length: 27.8,mm
